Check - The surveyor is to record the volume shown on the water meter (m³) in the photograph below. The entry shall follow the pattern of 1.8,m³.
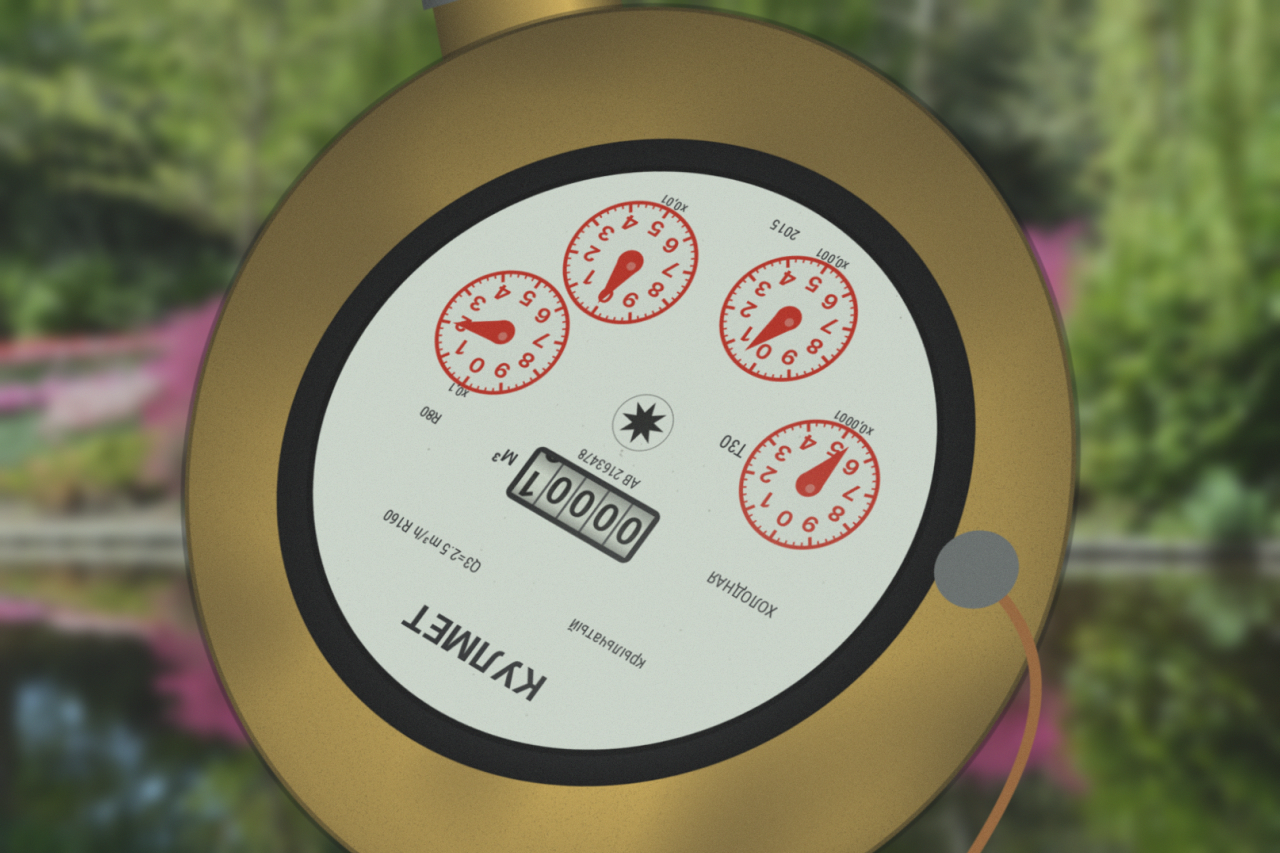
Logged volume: 1.2005,m³
